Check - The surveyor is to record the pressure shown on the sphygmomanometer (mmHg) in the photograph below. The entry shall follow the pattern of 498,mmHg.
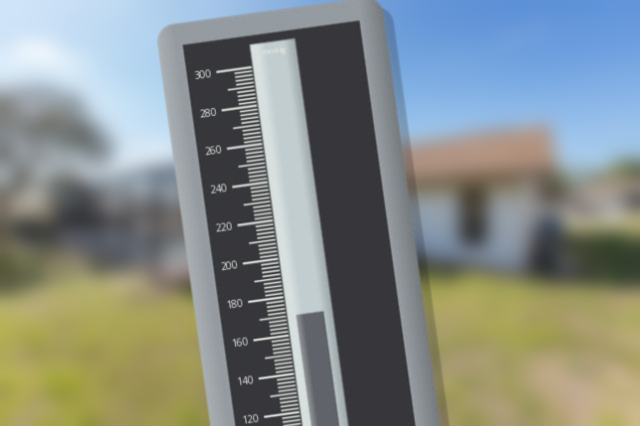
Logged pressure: 170,mmHg
